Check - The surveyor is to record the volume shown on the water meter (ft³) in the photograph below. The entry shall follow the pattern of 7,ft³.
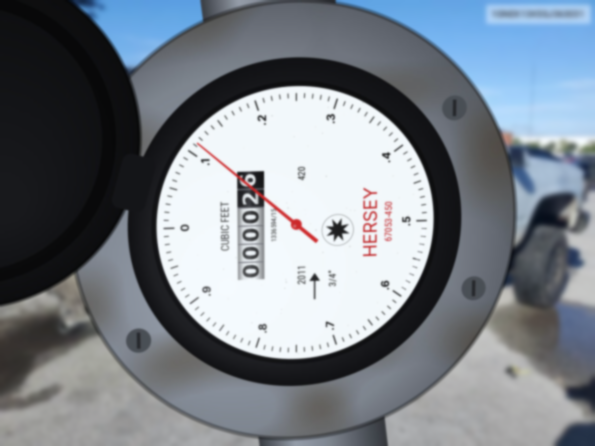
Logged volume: 26.11,ft³
